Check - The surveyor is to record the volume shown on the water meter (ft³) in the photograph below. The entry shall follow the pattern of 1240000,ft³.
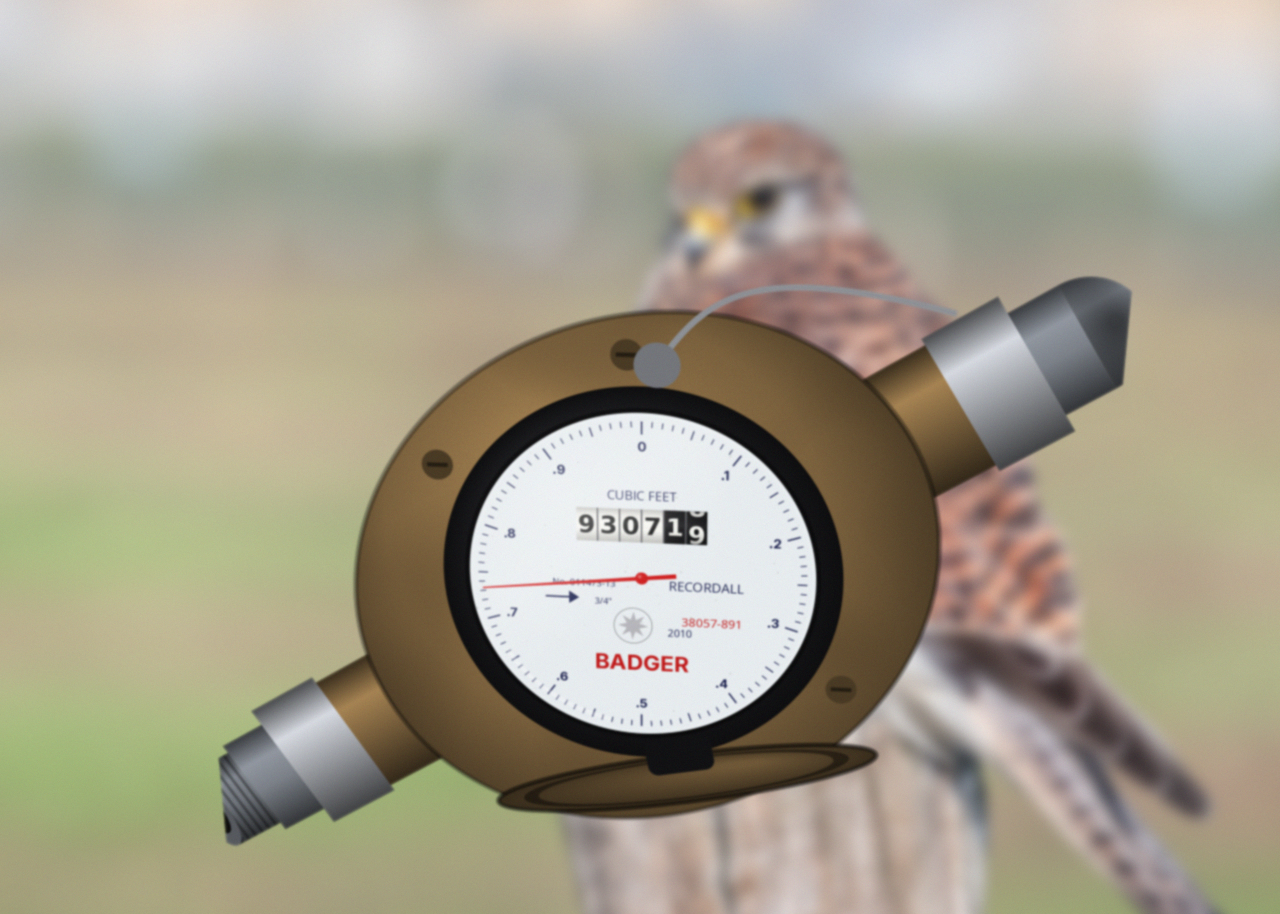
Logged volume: 930718.73,ft³
